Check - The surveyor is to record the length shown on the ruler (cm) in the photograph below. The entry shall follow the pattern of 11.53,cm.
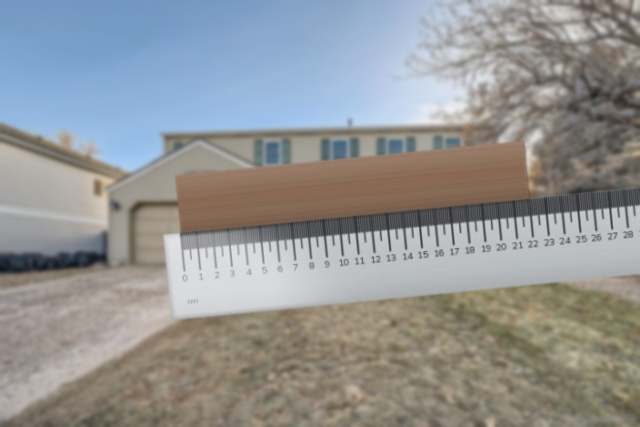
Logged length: 22,cm
